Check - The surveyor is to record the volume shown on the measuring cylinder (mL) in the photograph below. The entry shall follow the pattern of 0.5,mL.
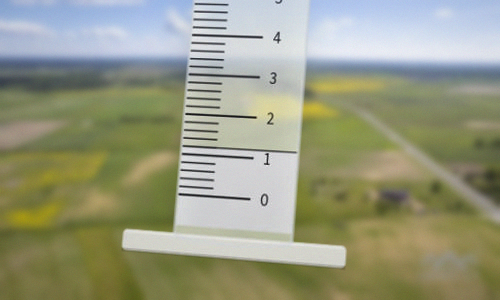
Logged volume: 1.2,mL
